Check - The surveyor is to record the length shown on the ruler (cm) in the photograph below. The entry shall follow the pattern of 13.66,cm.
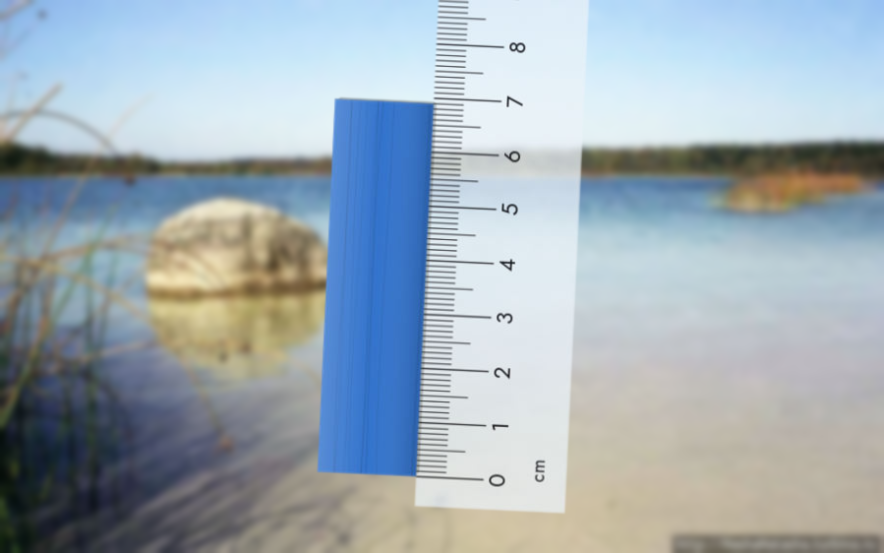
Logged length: 6.9,cm
